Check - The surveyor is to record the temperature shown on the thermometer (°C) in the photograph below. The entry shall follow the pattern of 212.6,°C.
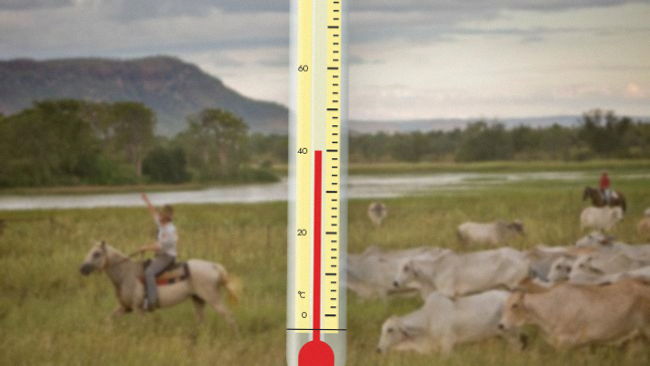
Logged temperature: 40,°C
